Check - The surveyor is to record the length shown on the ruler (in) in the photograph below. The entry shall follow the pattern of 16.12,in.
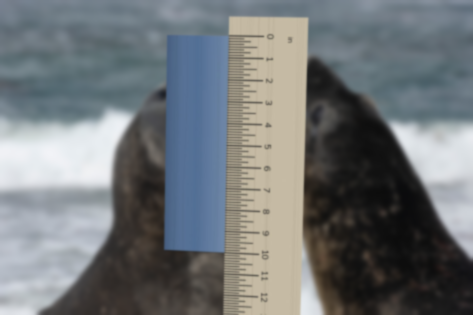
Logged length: 10,in
